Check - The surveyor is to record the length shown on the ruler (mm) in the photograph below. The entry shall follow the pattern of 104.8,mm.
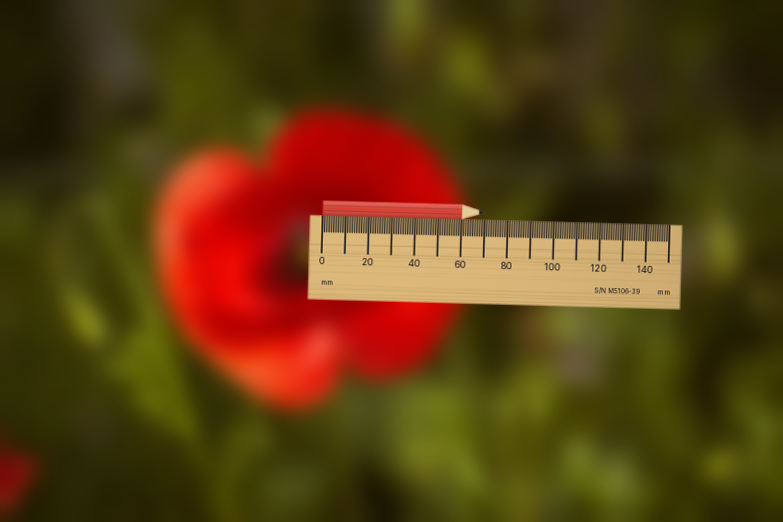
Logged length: 70,mm
